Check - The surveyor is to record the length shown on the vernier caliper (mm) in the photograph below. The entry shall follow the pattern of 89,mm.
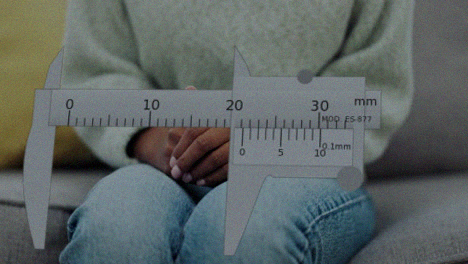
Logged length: 21.2,mm
